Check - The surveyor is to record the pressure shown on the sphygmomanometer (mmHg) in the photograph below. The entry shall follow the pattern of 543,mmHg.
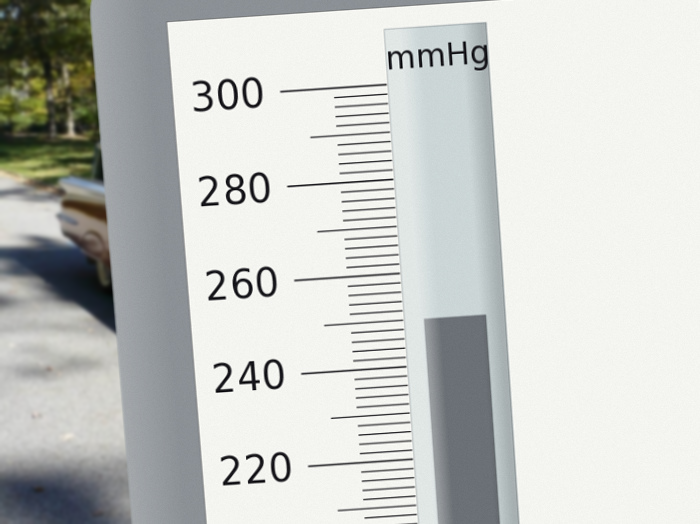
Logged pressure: 250,mmHg
